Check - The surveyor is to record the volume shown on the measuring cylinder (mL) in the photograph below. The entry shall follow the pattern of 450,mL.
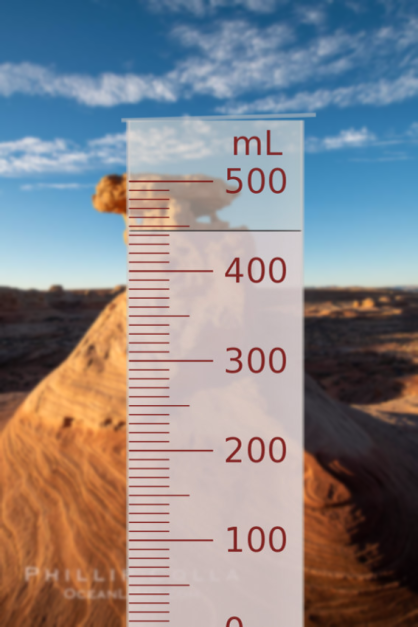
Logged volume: 445,mL
